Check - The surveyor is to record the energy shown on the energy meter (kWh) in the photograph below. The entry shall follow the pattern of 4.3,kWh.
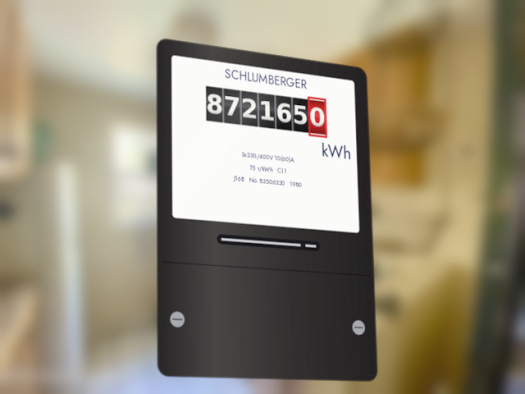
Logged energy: 872165.0,kWh
